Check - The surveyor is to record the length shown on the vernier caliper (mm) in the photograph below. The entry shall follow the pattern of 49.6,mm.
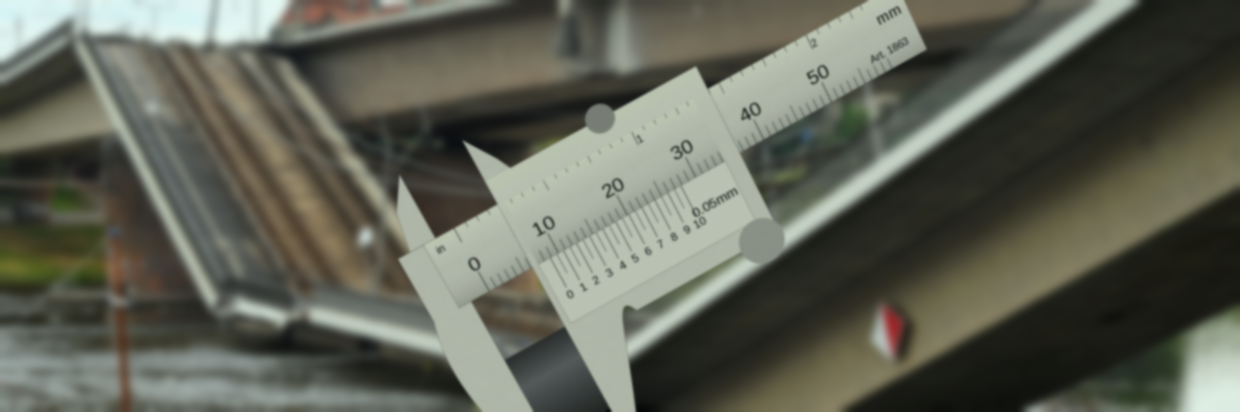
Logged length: 8.8,mm
